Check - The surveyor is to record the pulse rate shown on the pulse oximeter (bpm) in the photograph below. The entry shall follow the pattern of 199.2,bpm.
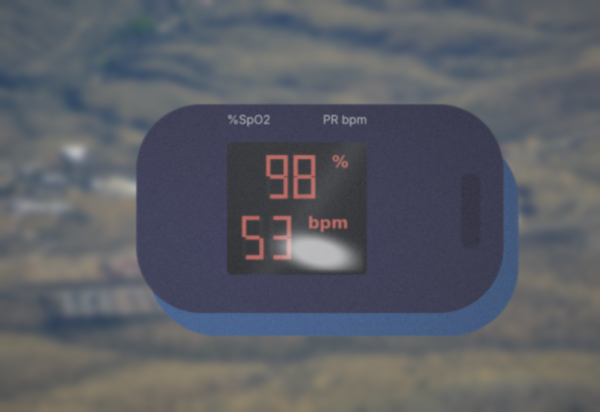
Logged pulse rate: 53,bpm
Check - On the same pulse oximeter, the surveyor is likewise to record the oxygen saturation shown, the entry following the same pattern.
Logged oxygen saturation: 98,%
